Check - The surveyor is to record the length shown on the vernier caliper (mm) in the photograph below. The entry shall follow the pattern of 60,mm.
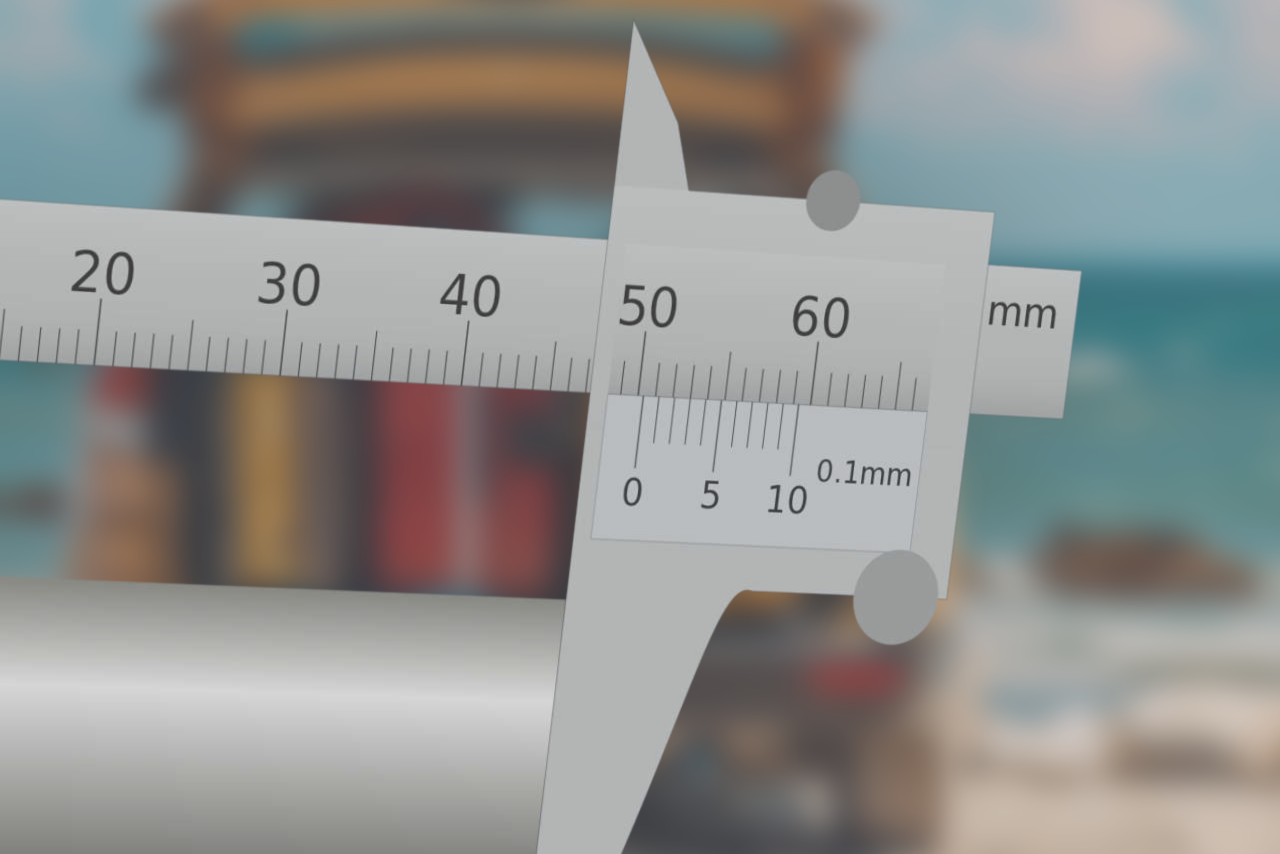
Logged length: 50.3,mm
